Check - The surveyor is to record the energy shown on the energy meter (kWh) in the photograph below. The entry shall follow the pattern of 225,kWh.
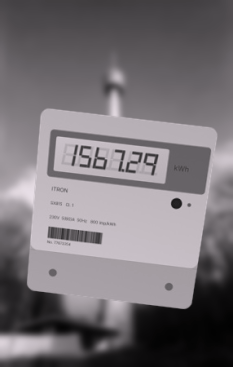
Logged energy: 1567.29,kWh
